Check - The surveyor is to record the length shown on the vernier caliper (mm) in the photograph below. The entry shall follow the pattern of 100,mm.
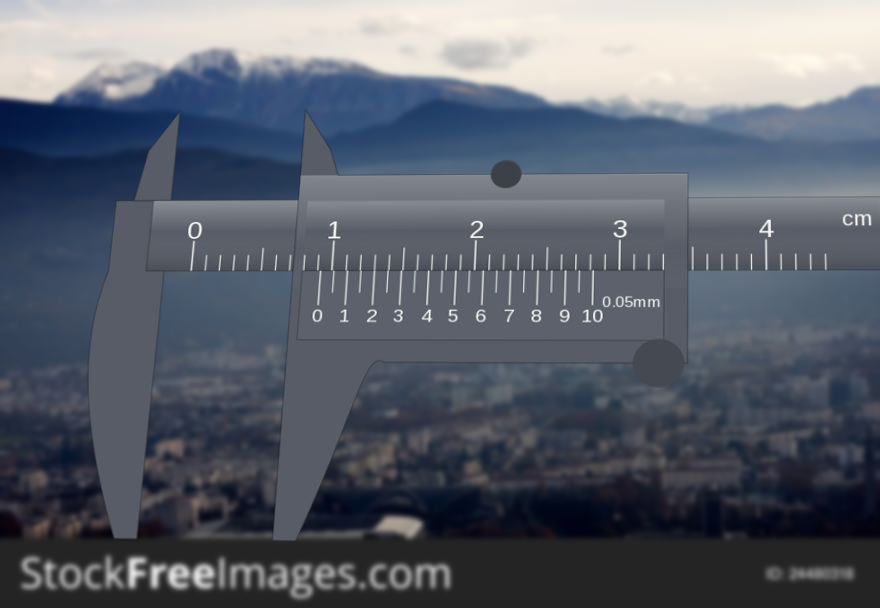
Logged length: 9.2,mm
